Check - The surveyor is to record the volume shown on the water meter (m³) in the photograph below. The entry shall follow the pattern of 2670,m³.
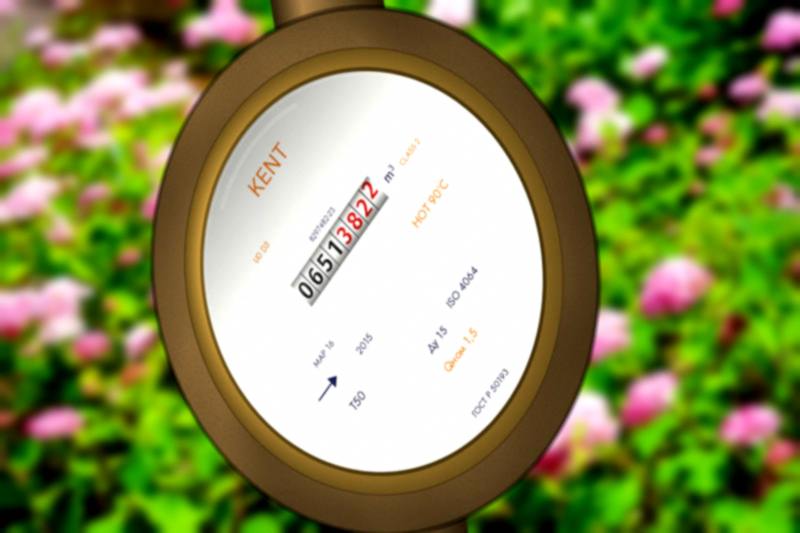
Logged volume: 651.3822,m³
